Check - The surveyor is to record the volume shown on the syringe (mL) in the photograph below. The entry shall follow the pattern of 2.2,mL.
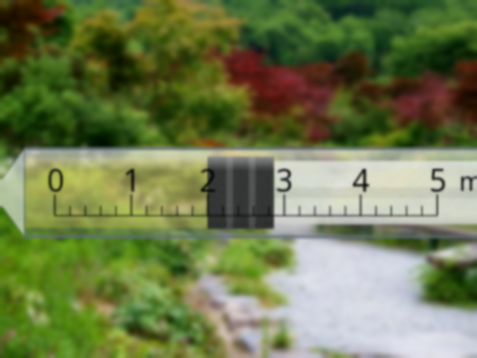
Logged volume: 2,mL
